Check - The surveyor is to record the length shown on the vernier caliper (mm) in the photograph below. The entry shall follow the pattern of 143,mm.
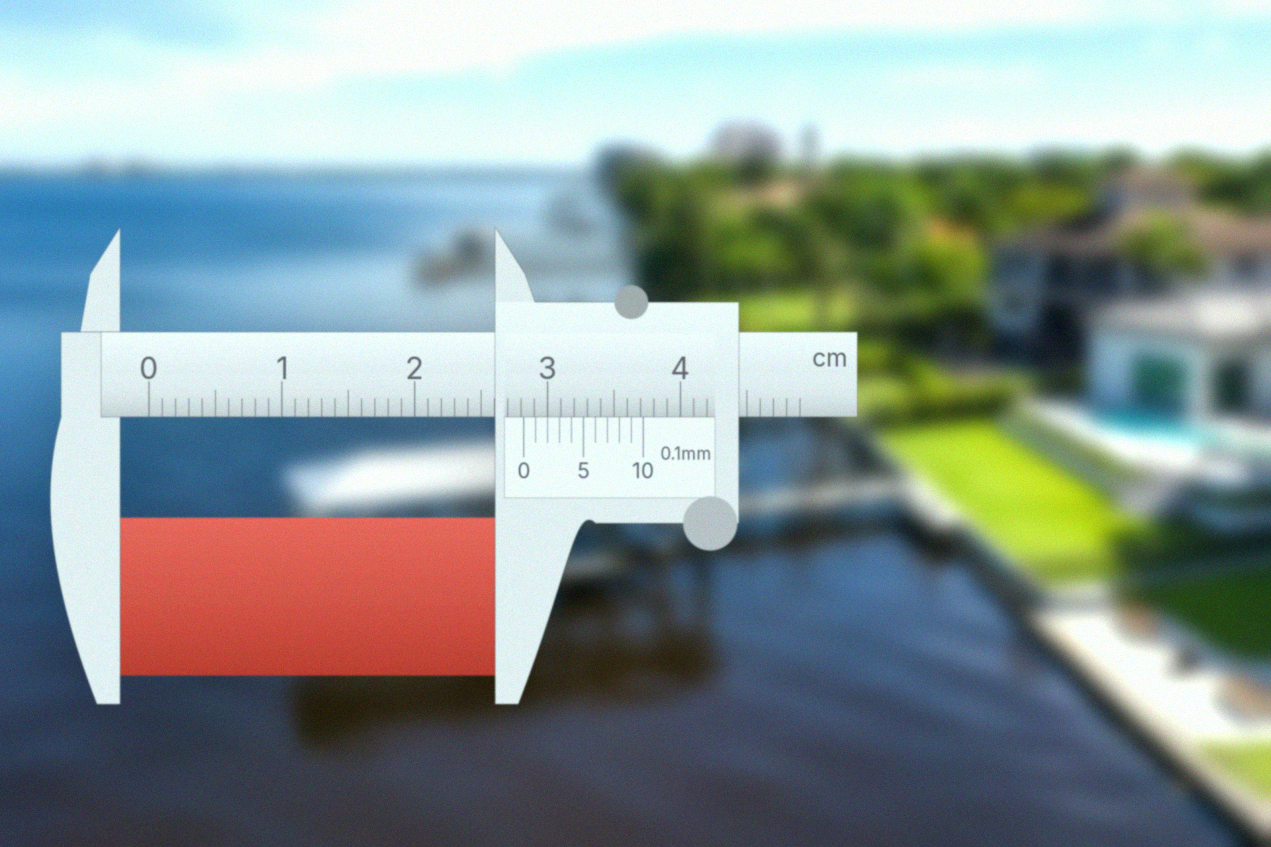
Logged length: 28.2,mm
